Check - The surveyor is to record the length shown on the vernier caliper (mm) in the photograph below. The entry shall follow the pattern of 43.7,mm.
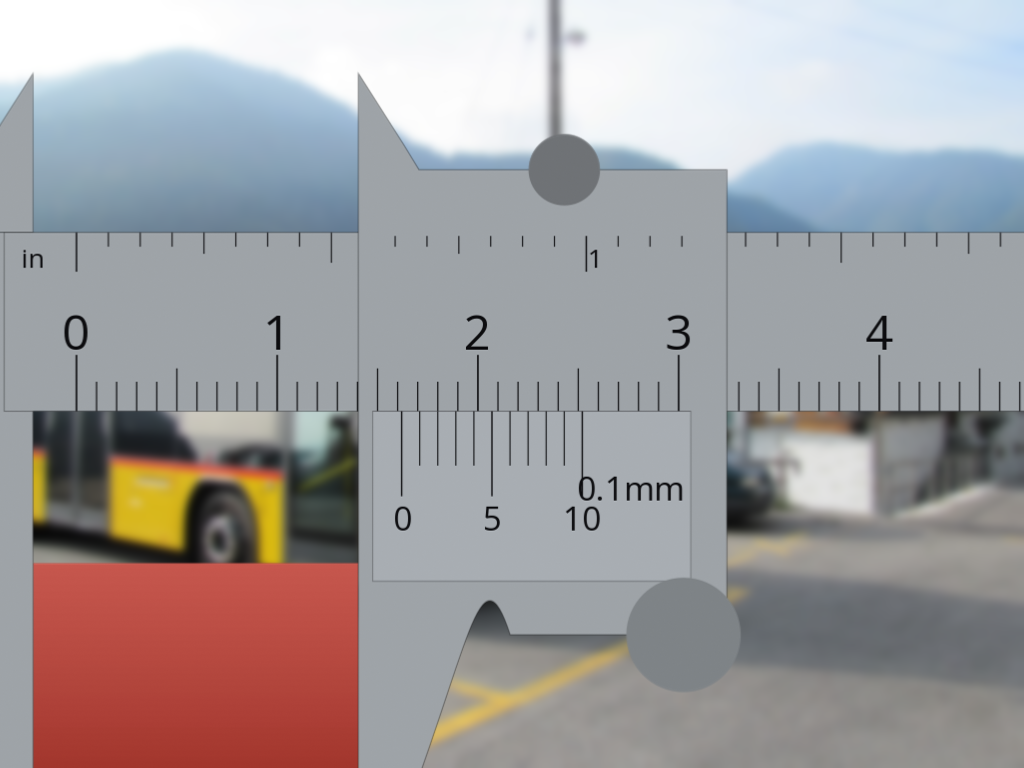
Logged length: 16.2,mm
